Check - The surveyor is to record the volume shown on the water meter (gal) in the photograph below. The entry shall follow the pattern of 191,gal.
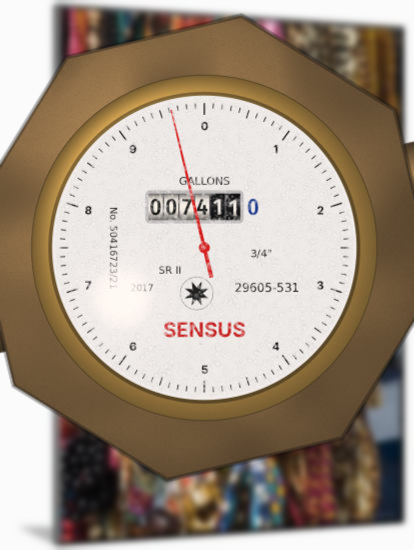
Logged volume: 74109.6,gal
